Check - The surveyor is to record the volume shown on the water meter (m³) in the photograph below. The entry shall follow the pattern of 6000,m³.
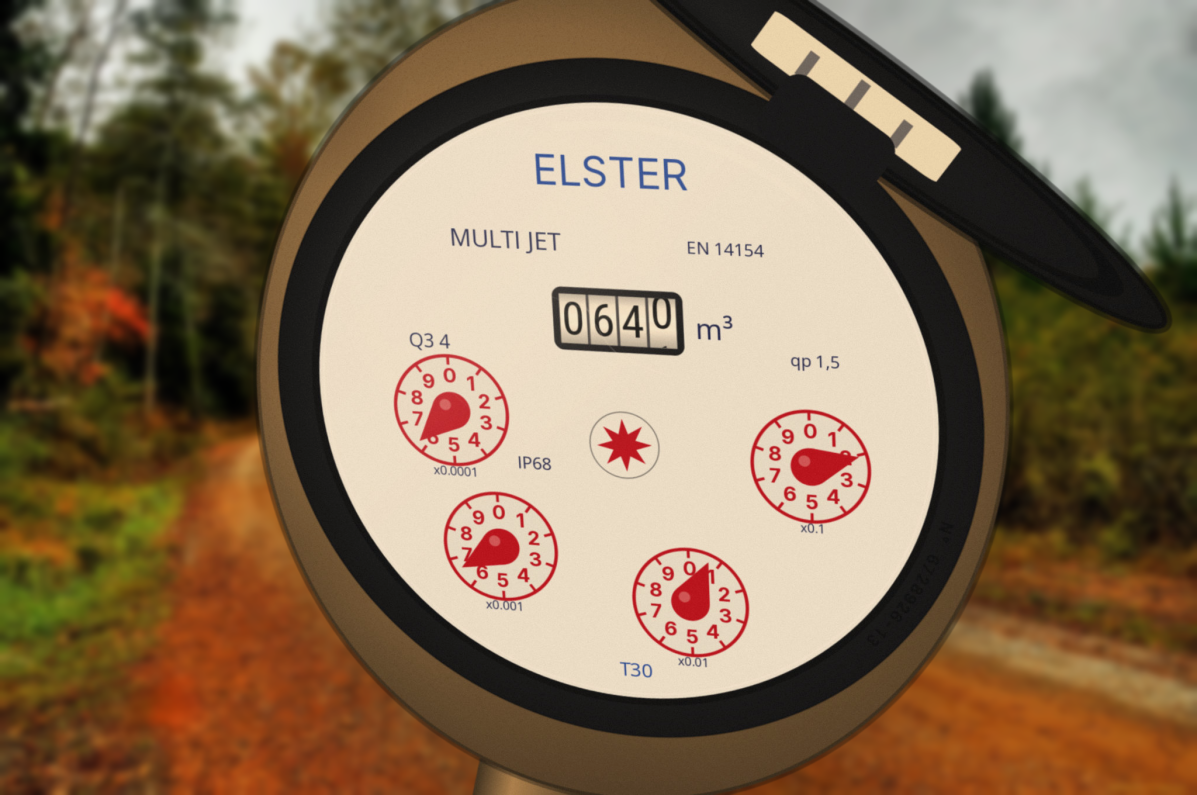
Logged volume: 640.2066,m³
